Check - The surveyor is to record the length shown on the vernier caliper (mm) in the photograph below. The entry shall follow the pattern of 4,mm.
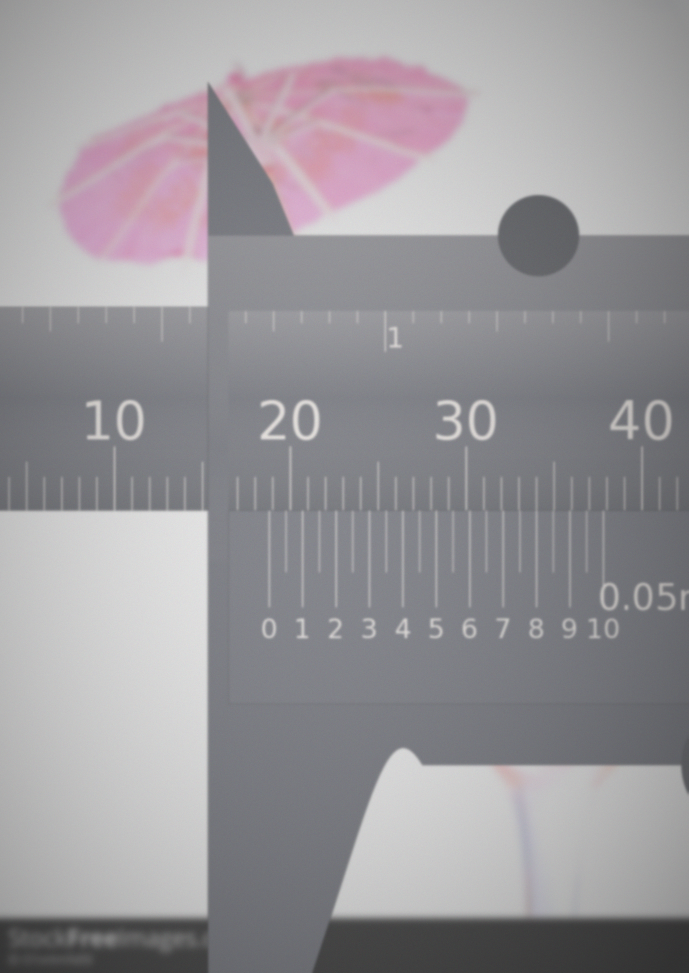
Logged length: 18.8,mm
